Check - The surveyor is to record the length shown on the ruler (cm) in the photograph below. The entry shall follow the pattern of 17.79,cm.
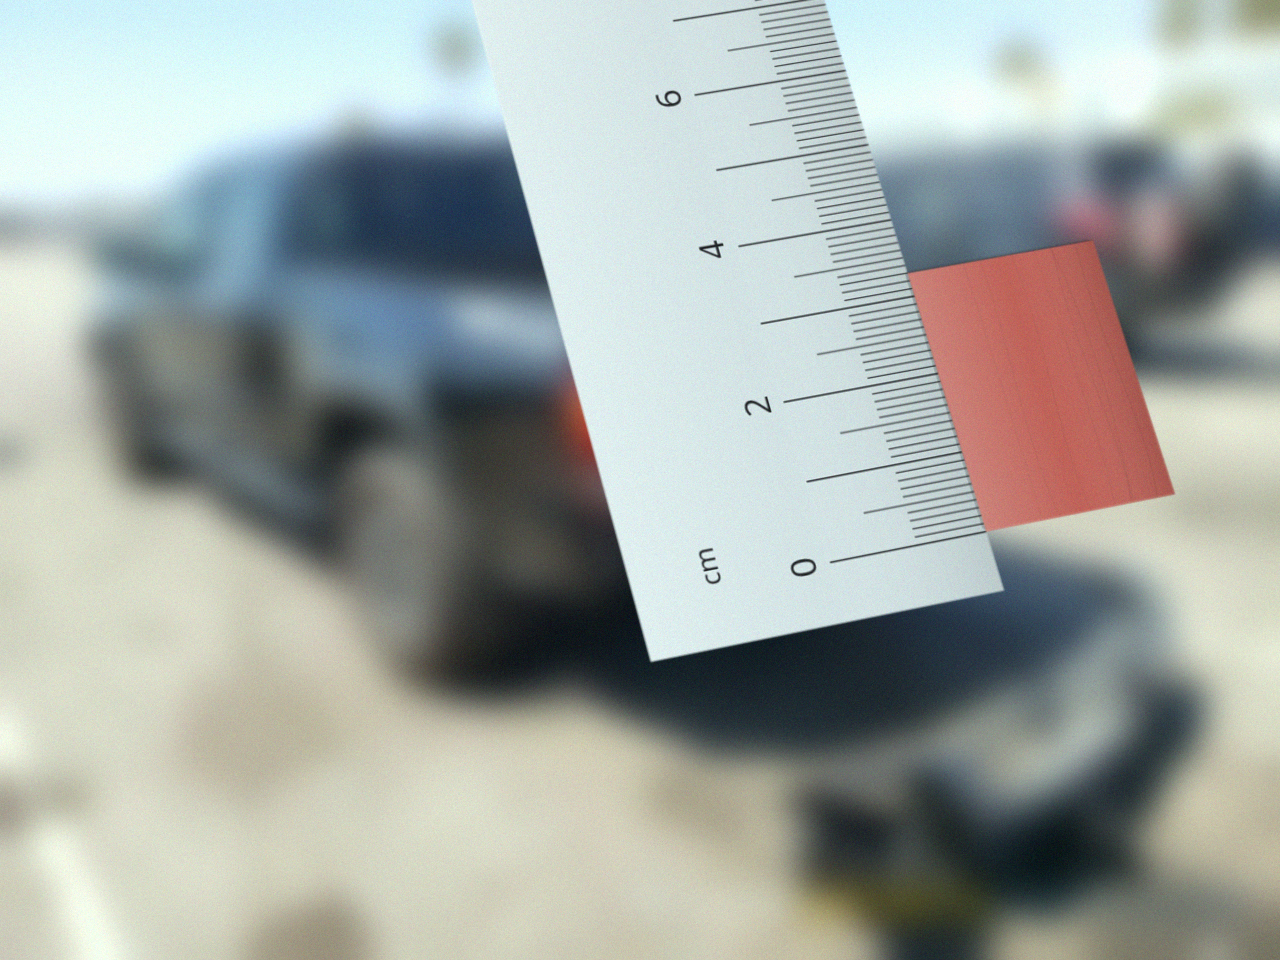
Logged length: 3.3,cm
